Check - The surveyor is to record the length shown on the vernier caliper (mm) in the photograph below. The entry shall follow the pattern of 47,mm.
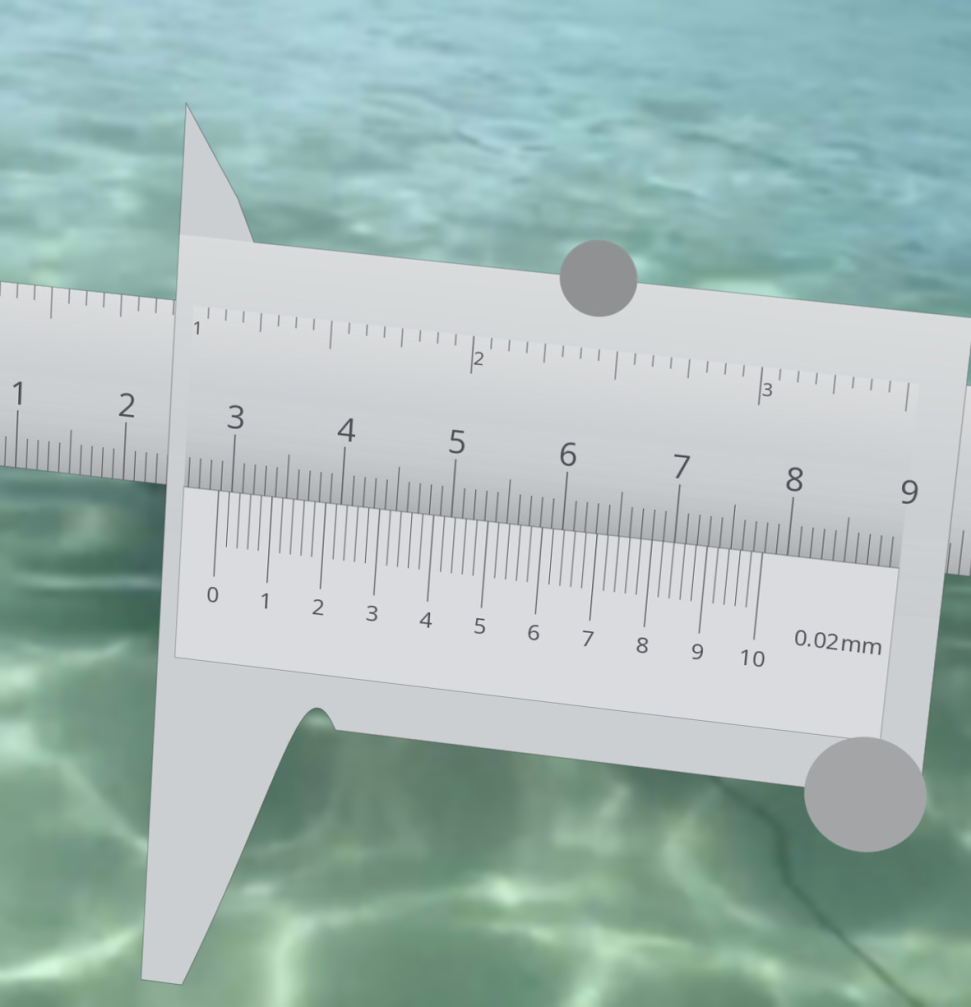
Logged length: 28.8,mm
